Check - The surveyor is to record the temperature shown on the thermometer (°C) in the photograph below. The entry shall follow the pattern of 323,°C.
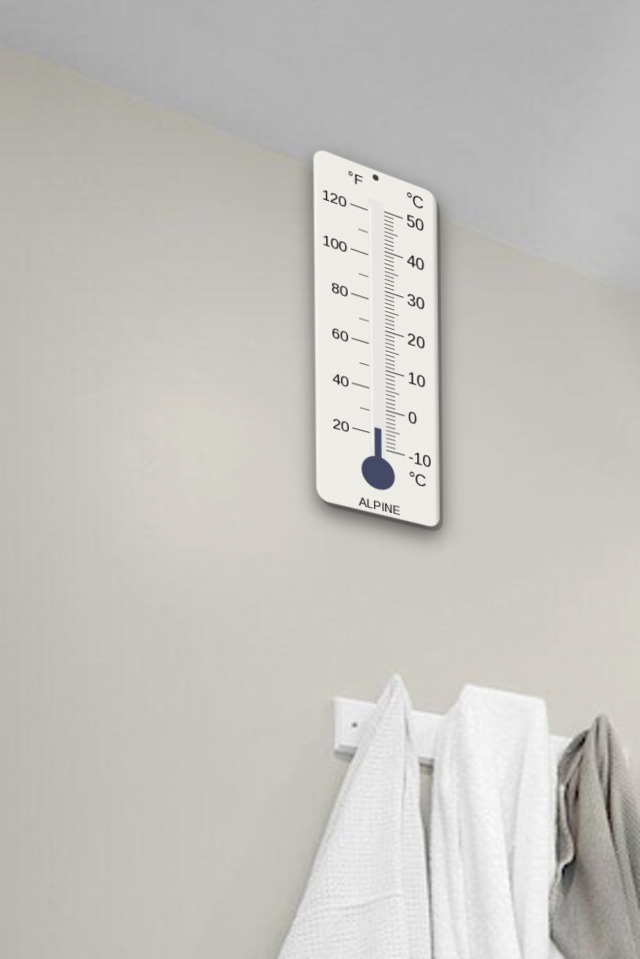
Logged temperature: -5,°C
